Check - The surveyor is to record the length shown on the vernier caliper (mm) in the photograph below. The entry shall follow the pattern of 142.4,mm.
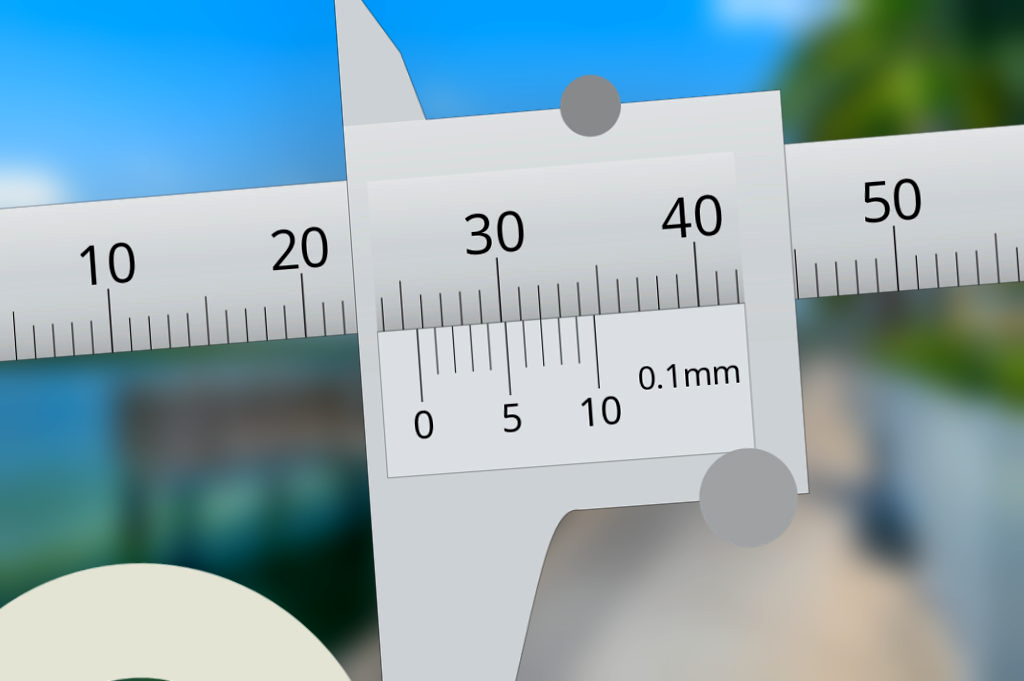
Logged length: 25.7,mm
